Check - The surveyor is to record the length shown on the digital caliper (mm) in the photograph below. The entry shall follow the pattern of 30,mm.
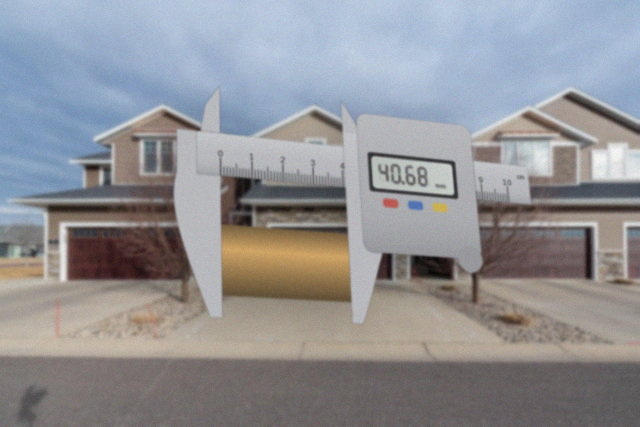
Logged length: 40.68,mm
